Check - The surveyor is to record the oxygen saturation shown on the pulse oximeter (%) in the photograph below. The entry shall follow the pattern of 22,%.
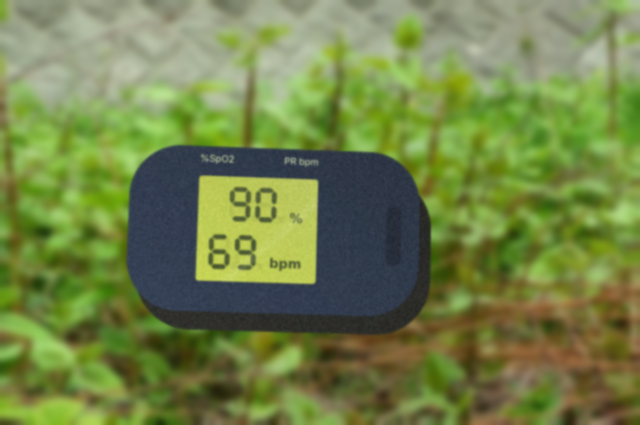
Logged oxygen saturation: 90,%
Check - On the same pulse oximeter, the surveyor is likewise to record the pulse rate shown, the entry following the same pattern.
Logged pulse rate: 69,bpm
